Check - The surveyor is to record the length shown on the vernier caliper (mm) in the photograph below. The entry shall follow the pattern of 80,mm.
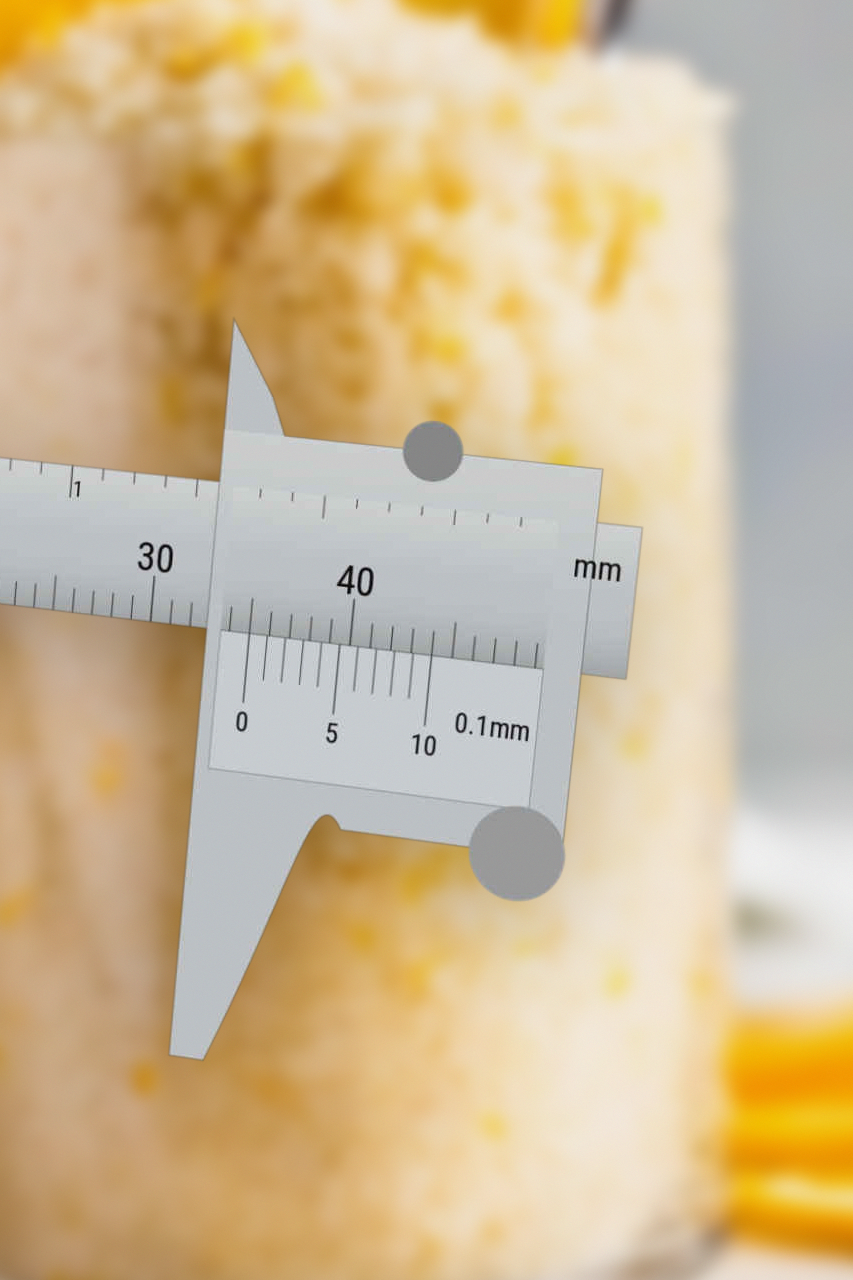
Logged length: 35.0,mm
